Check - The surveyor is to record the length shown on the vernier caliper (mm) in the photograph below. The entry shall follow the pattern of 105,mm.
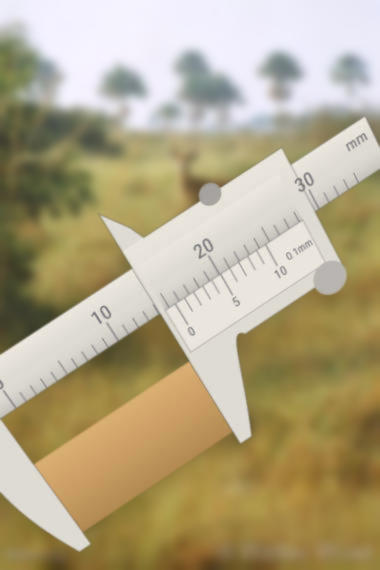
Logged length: 15.6,mm
